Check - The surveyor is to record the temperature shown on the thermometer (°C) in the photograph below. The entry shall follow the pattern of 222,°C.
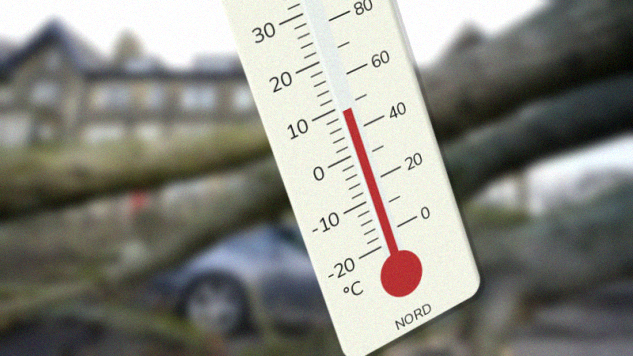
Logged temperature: 9,°C
